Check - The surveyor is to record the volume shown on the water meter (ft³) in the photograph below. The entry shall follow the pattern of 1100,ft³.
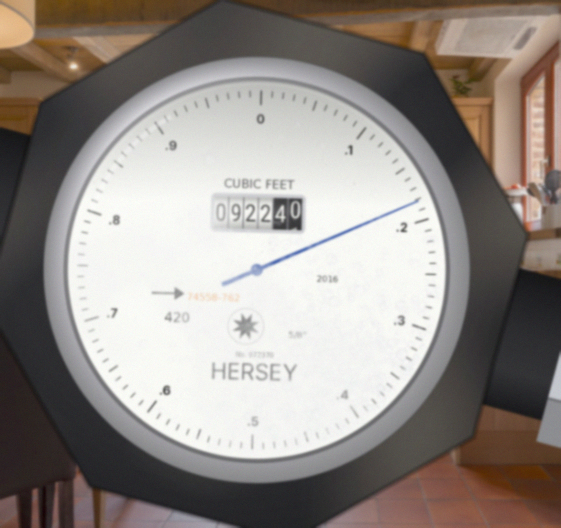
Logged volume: 92240.18,ft³
